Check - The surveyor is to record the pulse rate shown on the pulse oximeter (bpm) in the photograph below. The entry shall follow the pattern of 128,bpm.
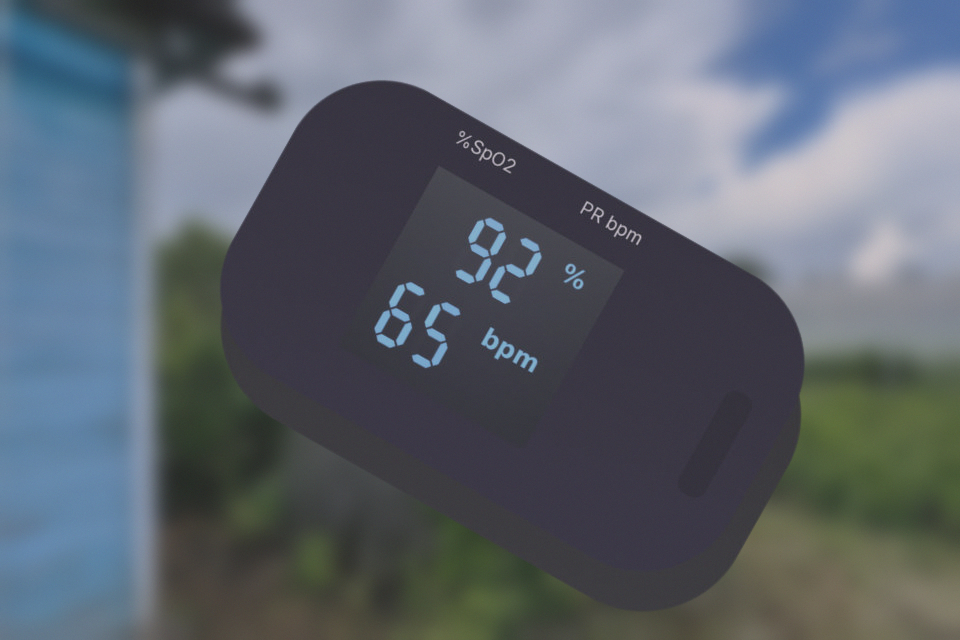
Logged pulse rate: 65,bpm
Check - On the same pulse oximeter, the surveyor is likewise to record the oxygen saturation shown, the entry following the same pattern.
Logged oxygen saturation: 92,%
